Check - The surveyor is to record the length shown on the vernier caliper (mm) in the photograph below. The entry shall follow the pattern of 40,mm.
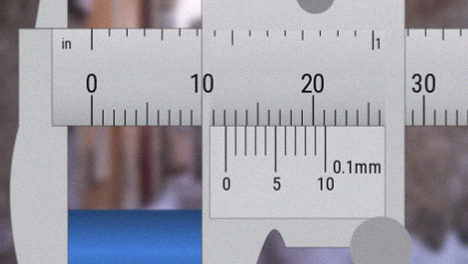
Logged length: 12.1,mm
